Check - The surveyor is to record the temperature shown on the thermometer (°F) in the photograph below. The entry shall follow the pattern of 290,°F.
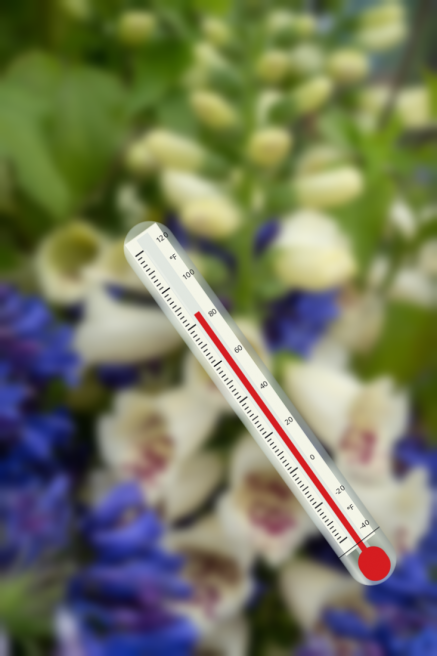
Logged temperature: 84,°F
